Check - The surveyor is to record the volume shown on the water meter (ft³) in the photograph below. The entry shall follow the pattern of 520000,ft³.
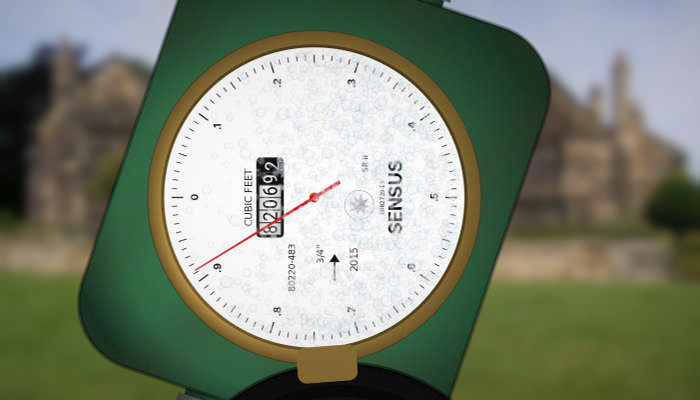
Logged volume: 820691.91,ft³
